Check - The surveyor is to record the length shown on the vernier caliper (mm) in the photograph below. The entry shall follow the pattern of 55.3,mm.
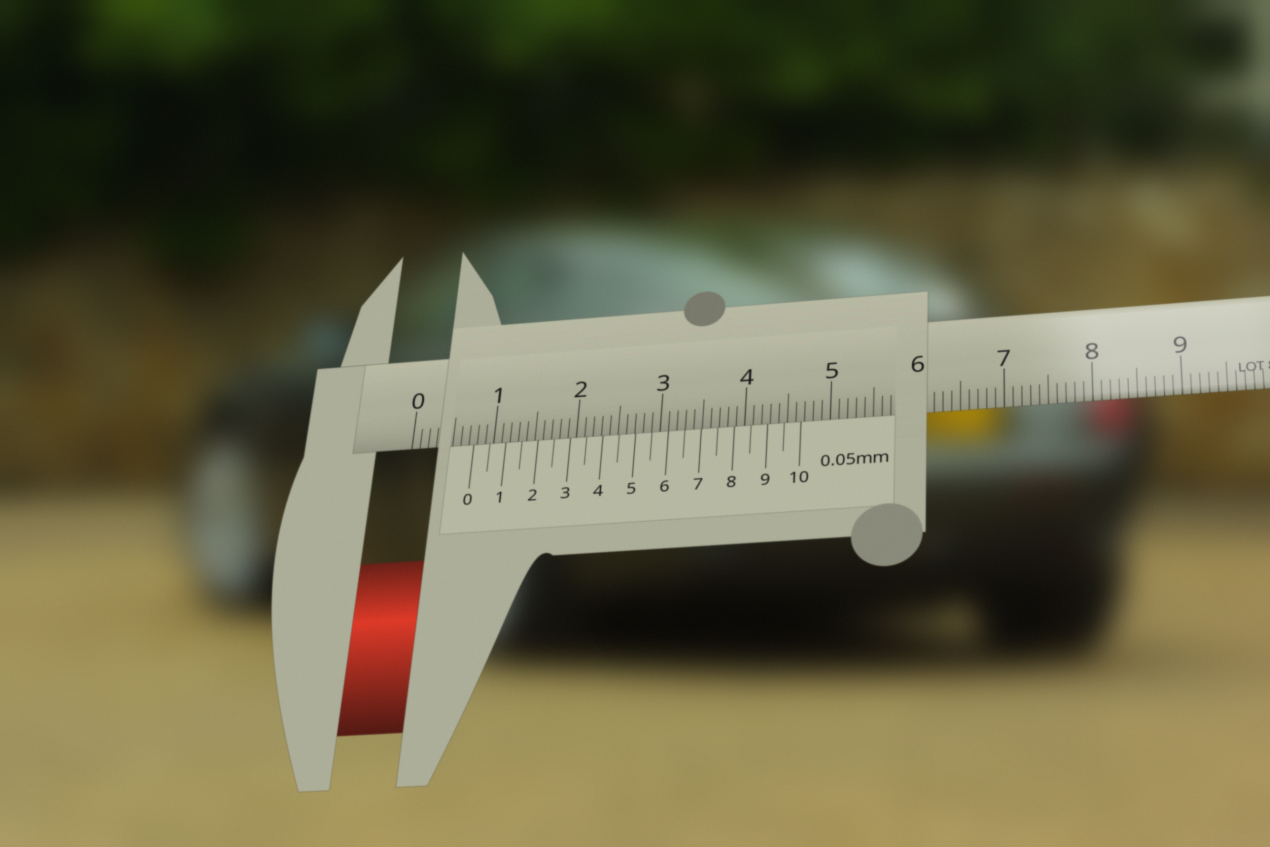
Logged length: 7.6,mm
